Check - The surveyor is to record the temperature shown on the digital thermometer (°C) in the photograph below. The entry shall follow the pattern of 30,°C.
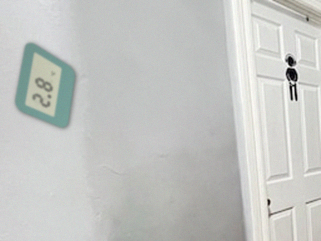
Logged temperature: 2.8,°C
